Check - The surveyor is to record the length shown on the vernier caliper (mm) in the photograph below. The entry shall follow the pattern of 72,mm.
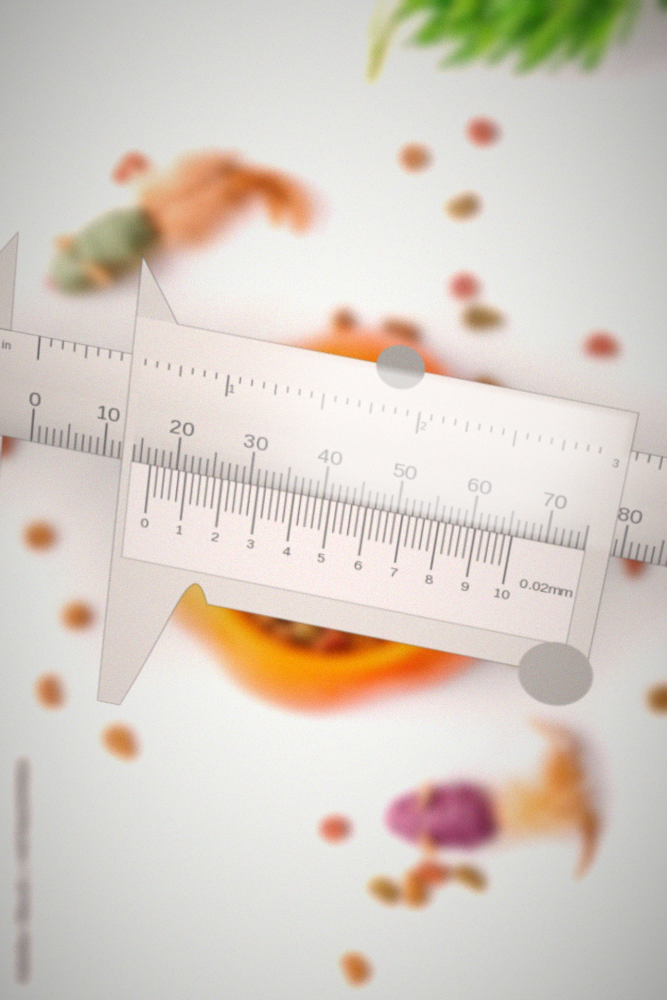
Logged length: 16.4,mm
